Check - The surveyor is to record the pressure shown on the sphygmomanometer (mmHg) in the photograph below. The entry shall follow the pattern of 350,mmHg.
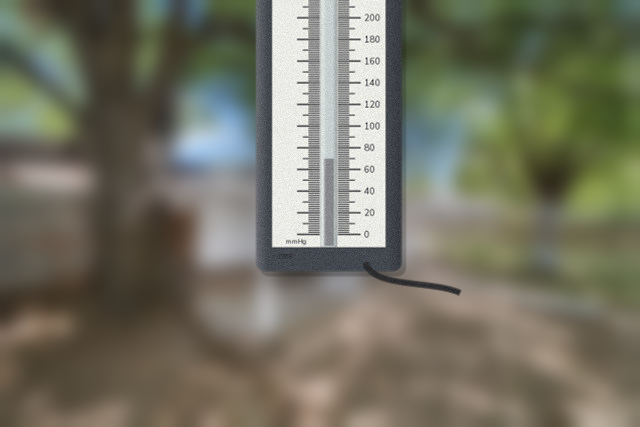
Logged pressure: 70,mmHg
